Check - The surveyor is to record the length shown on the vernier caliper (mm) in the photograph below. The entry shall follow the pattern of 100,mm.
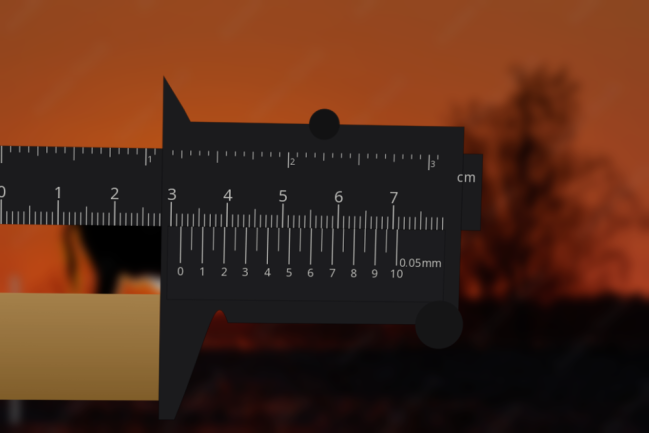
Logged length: 31.8,mm
